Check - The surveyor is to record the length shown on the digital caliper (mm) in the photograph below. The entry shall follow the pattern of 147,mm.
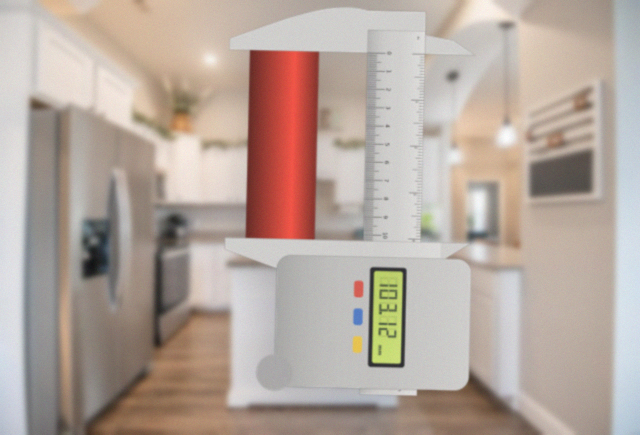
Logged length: 103.12,mm
